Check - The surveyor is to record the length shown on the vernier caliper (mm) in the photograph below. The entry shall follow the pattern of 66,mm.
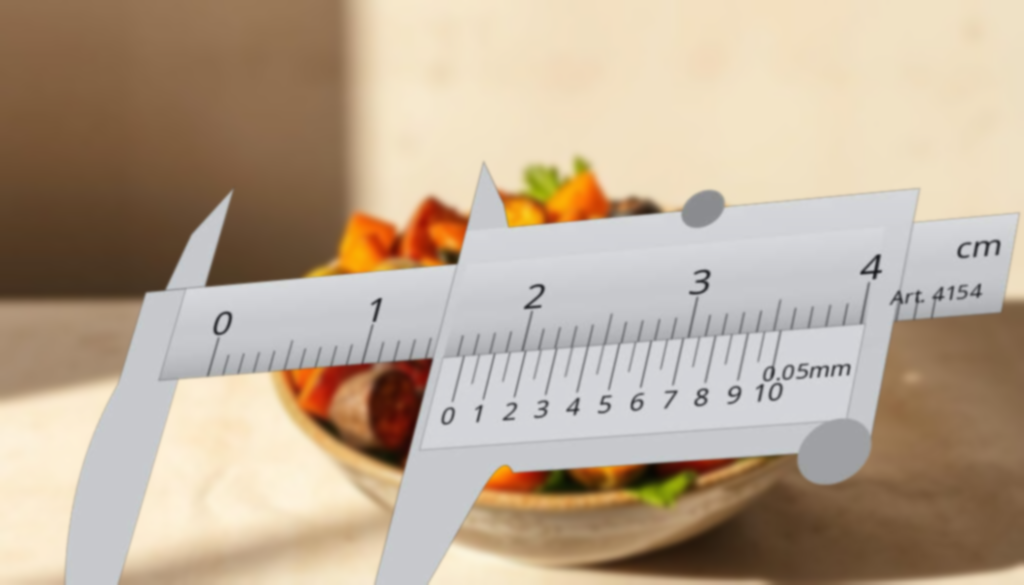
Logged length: 16.4,mm
